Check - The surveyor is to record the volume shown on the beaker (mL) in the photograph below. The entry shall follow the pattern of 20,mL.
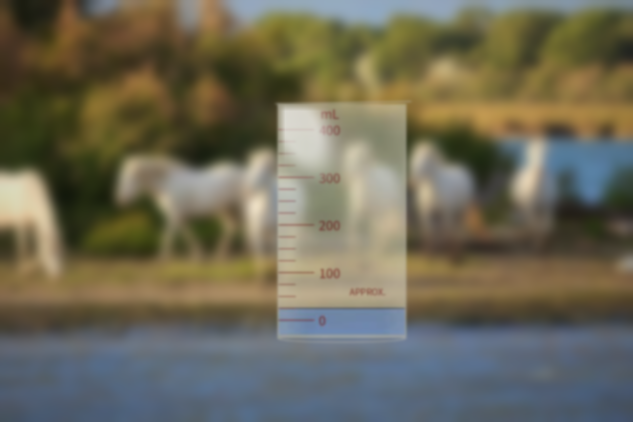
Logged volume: 25,mL
